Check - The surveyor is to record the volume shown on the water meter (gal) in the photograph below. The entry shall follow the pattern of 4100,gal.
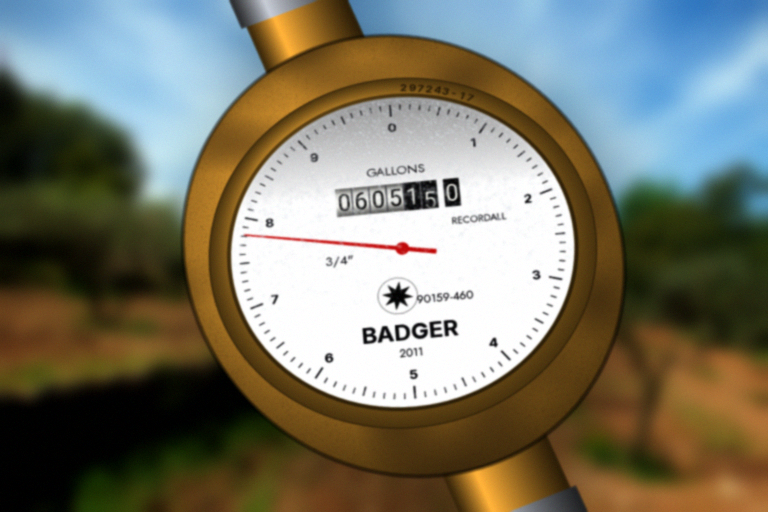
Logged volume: 605147.8,gal
